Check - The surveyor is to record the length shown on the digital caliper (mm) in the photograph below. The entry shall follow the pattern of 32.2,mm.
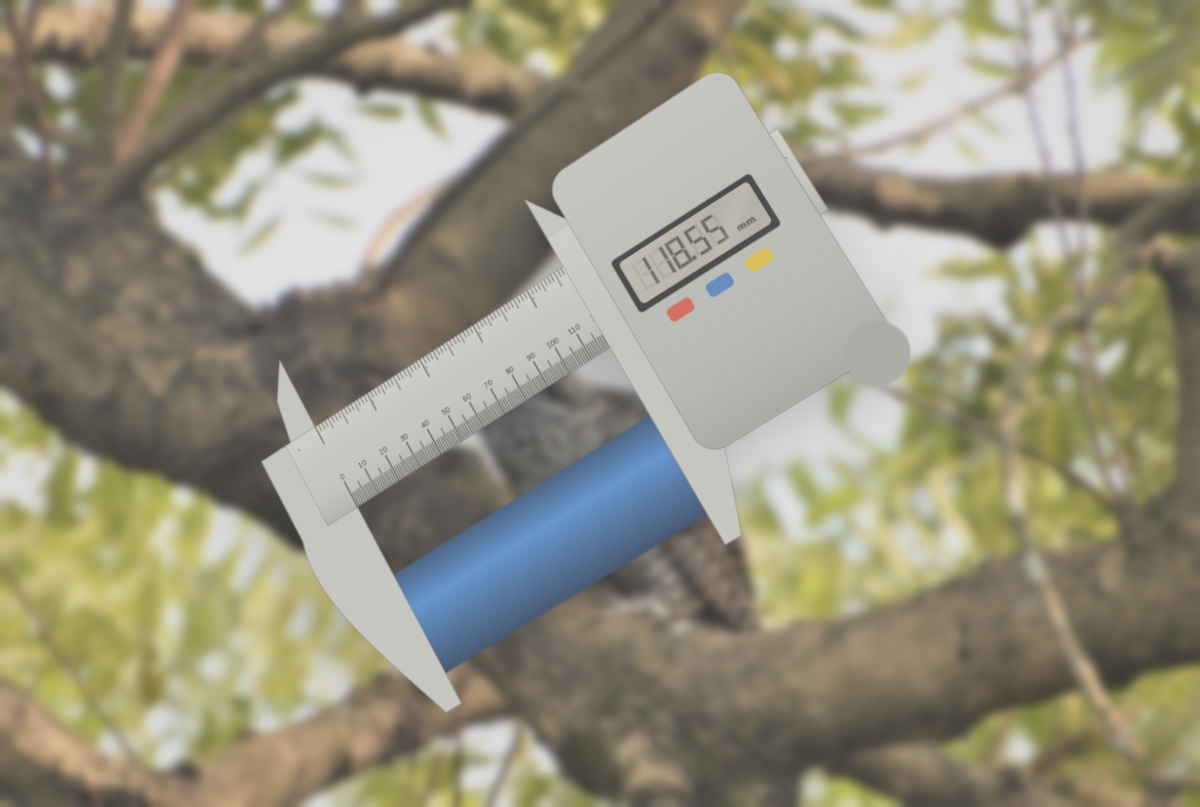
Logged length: 118.55,mm
